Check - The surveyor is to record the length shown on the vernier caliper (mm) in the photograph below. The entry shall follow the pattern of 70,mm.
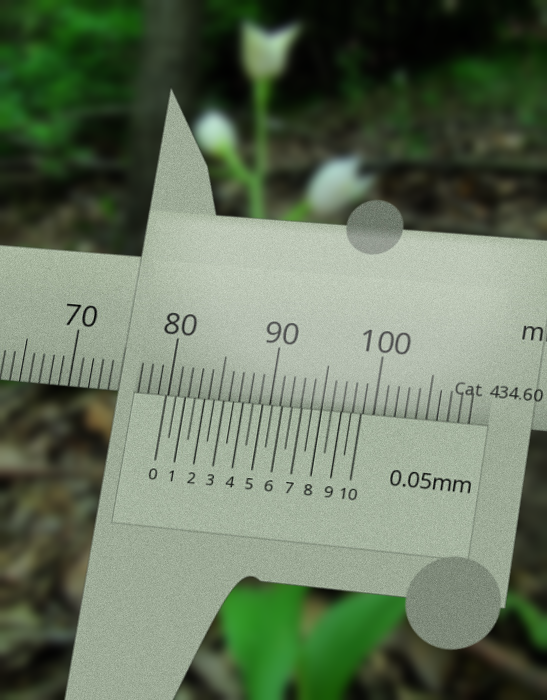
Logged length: 79.8,mm
